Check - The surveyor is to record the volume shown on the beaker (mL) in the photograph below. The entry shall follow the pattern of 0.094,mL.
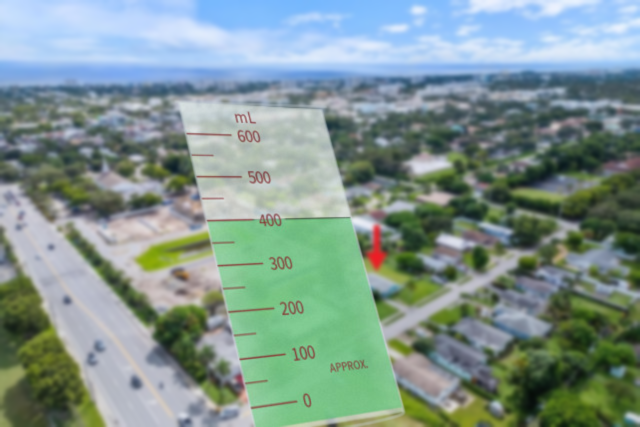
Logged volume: 400,mL
